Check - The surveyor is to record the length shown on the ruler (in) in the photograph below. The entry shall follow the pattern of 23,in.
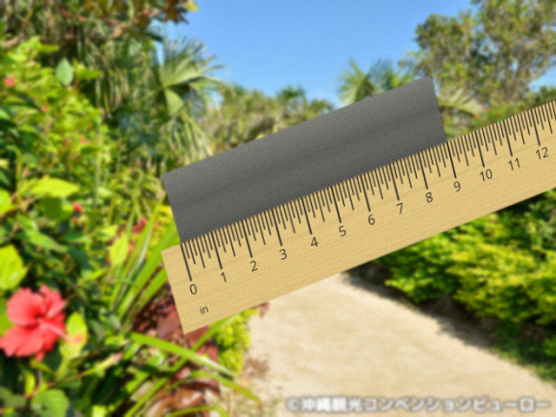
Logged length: 9,in
